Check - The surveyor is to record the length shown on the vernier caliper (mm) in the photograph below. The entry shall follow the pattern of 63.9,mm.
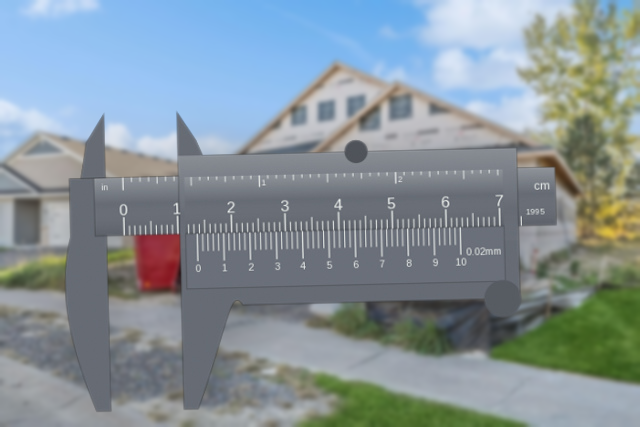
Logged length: 13.6,mm
